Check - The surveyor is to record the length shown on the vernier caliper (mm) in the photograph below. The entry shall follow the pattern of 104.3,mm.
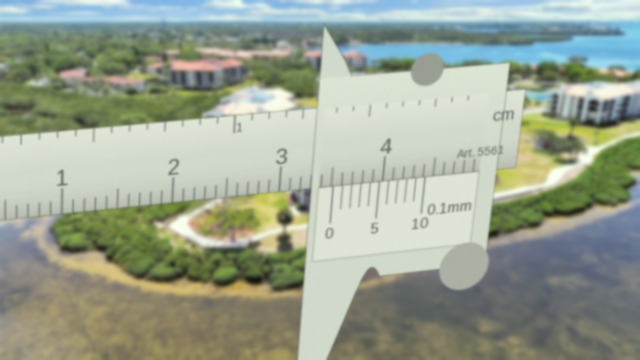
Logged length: 35.2,mm
